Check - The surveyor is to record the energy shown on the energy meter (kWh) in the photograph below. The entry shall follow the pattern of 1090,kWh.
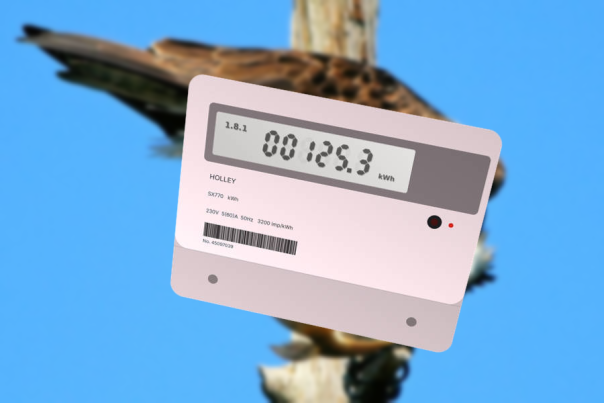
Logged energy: 125.3,kWh
